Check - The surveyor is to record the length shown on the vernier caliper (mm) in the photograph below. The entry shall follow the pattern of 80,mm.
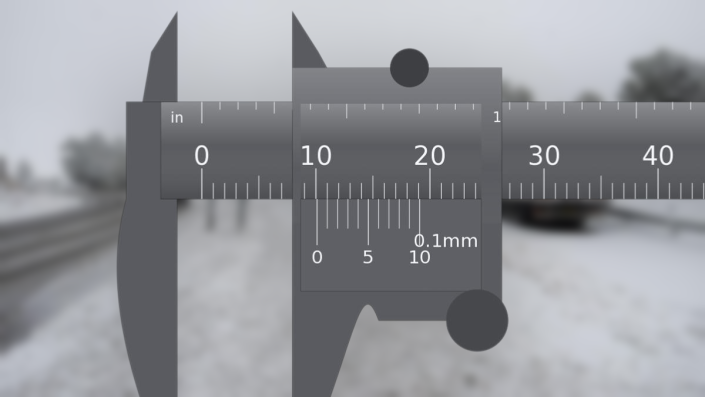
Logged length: 10.1,mm
